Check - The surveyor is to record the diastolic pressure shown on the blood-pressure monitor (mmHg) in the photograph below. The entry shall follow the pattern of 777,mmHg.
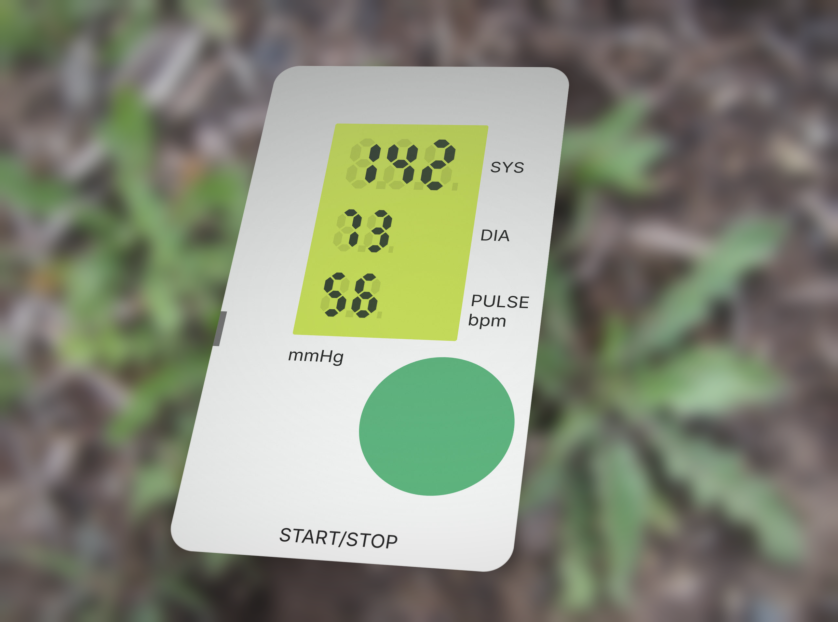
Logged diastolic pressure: 73,mmHg
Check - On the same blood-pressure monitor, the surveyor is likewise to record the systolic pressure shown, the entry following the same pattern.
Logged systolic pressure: 142,mmHg
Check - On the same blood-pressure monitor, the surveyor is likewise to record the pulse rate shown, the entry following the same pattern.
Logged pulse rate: 56,bpm
